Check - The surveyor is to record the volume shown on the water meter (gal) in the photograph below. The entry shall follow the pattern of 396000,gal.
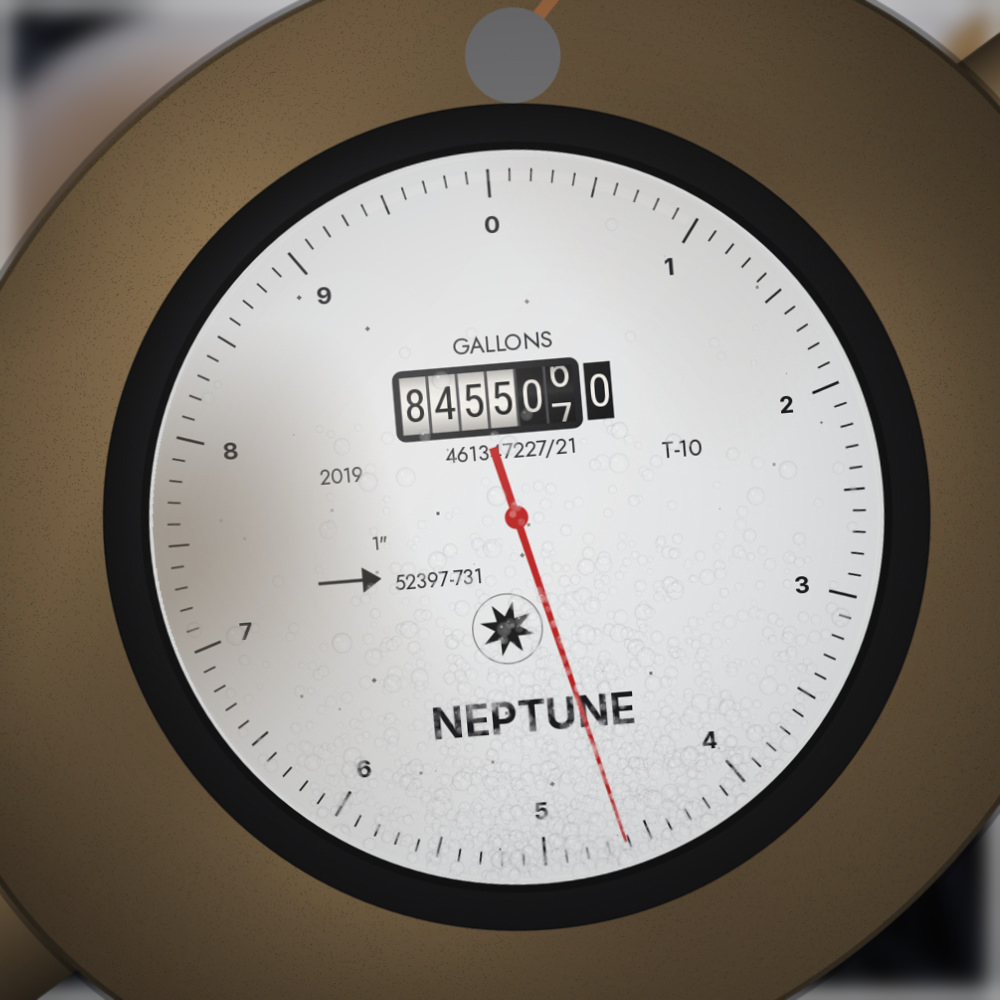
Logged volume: 8455064.6,gal
